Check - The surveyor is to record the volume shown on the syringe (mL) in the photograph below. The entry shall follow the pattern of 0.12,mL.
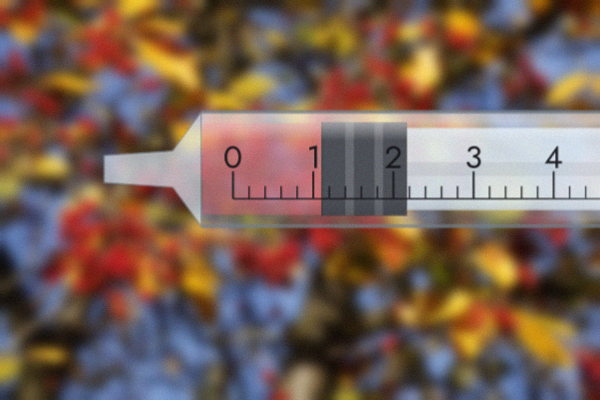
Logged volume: 1.1,mL
